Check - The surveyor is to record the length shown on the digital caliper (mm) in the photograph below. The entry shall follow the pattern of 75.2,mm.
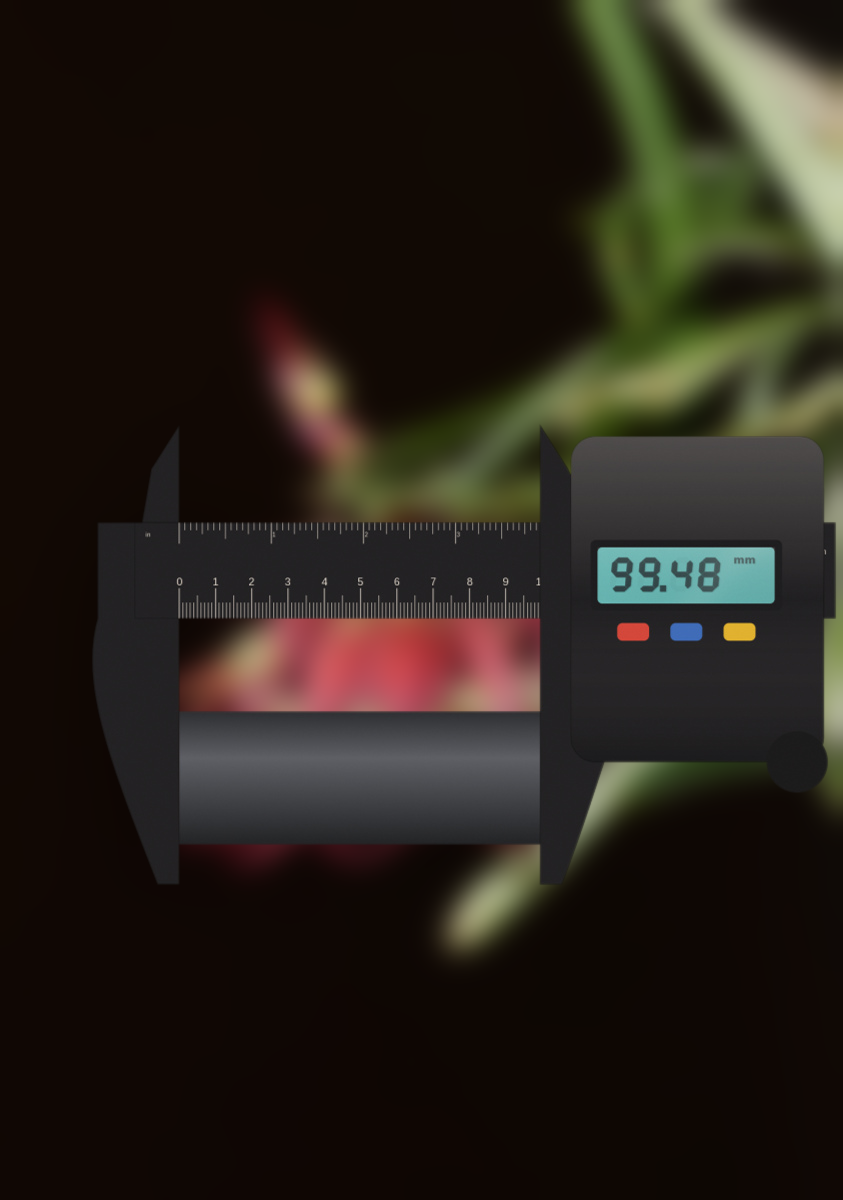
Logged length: 99.48,mm
